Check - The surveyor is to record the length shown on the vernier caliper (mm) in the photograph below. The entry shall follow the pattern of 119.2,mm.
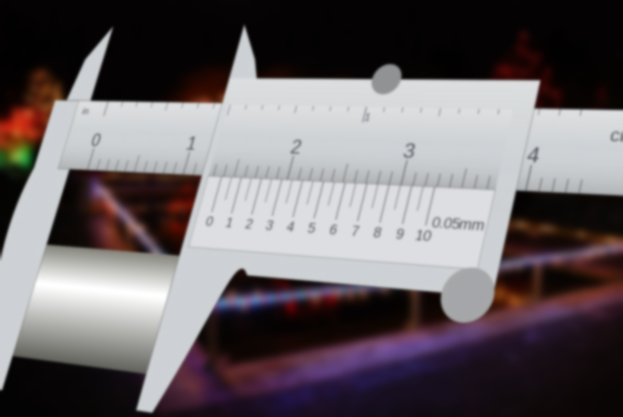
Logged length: 13.8,mm
